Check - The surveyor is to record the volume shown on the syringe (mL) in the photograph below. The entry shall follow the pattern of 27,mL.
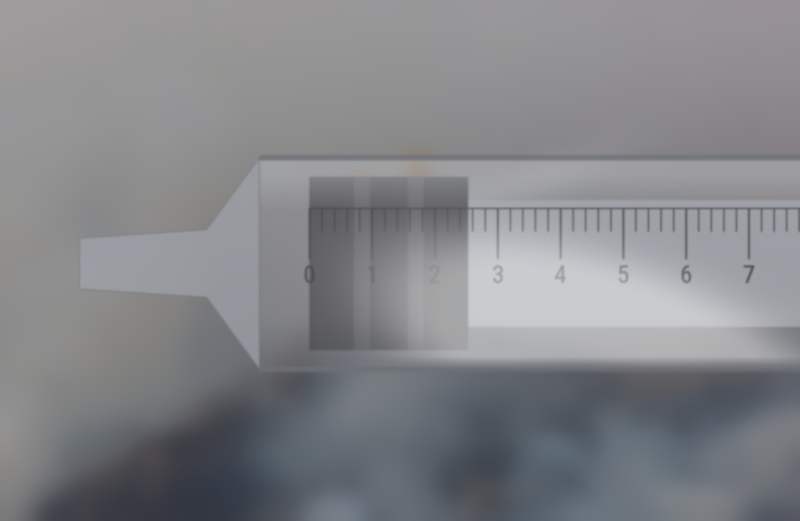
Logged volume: 0,mL
